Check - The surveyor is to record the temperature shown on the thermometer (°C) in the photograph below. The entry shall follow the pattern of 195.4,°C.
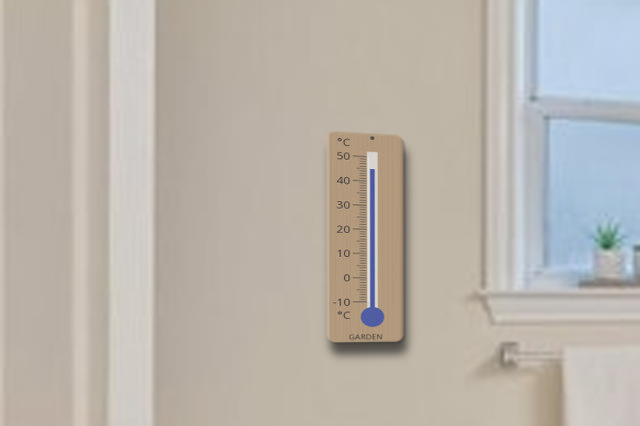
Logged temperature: 45,°C
